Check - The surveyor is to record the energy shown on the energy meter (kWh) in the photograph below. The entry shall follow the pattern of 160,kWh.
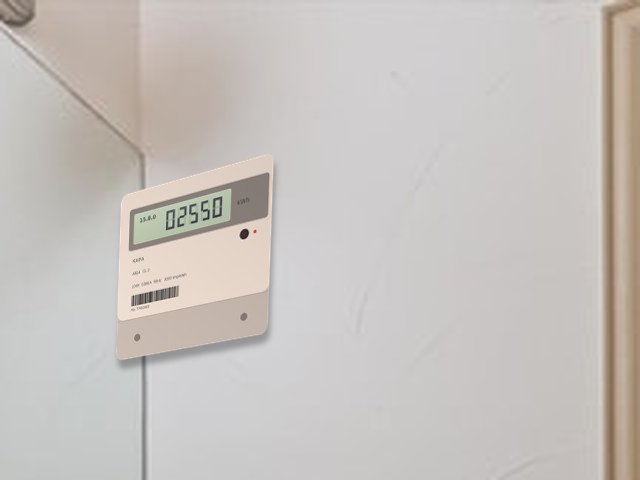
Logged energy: 2550,kWh
